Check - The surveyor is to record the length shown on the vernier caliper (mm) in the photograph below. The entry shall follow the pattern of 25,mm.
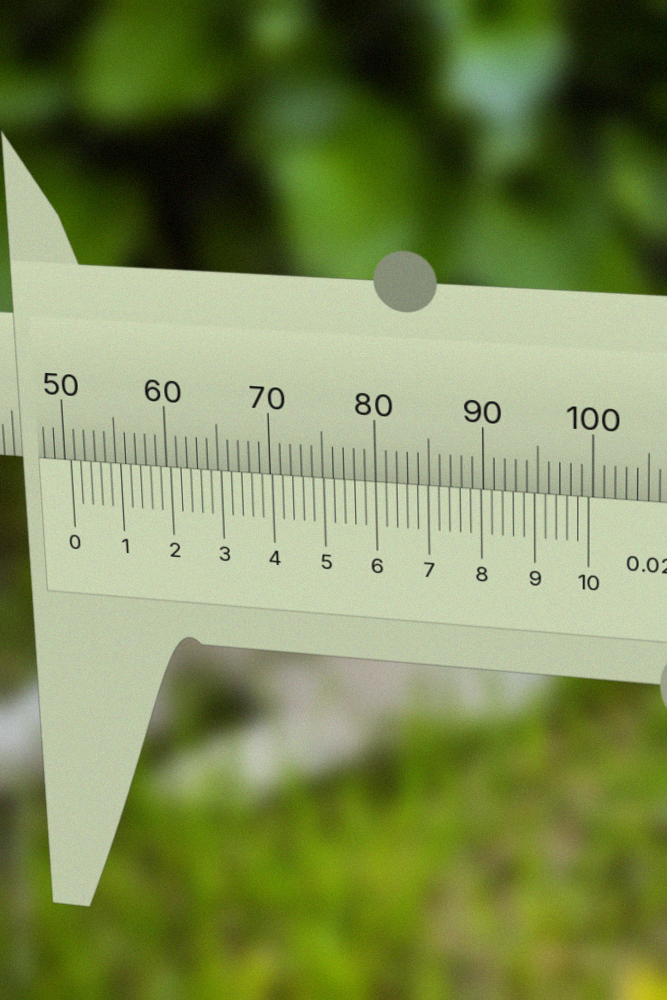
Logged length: 50.6,mm
